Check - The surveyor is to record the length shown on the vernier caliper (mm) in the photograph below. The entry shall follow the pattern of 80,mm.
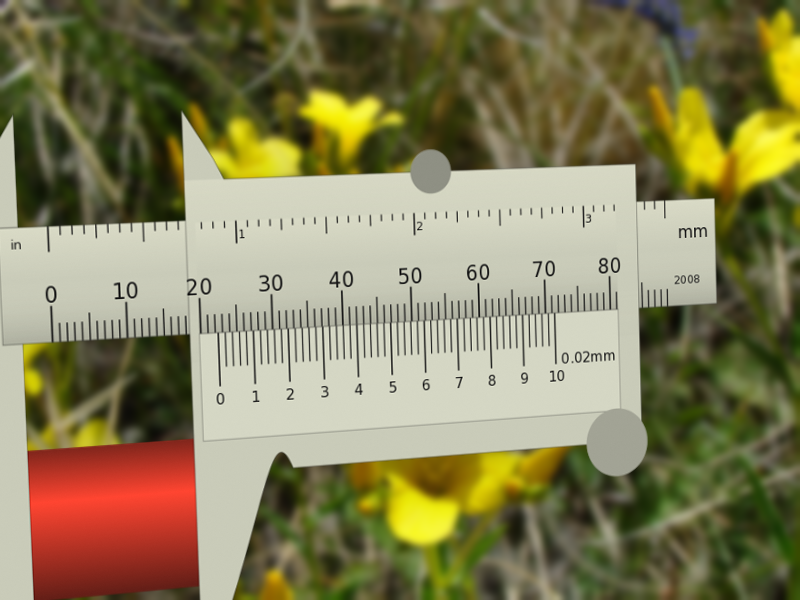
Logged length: 22.4,mm
